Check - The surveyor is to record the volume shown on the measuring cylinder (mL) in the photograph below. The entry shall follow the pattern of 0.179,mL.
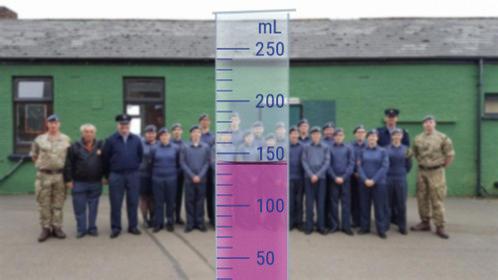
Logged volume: 140,mL
